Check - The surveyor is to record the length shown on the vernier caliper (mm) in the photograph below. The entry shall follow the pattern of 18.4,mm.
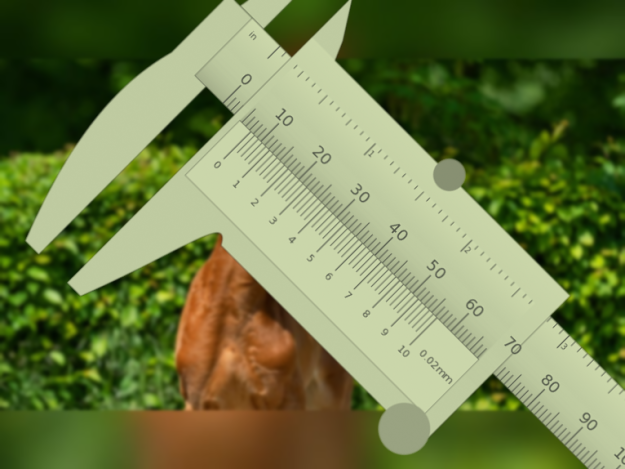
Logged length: 7.4,mm
